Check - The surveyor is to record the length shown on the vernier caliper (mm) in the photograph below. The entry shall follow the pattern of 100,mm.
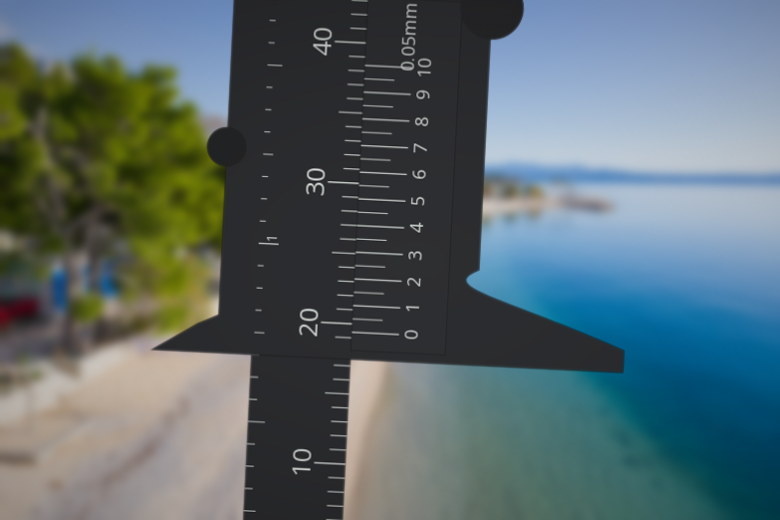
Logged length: 19.4,mm
